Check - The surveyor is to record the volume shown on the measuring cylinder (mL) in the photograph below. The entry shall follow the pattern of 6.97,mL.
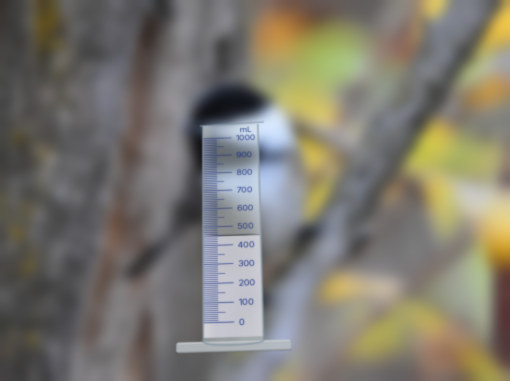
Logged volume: 450,mL
